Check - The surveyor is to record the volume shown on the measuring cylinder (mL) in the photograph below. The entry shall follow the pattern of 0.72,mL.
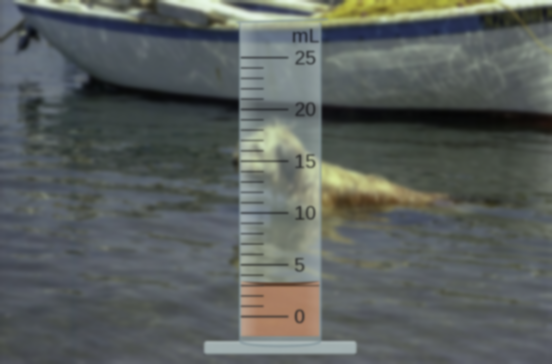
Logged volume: 3,mL
